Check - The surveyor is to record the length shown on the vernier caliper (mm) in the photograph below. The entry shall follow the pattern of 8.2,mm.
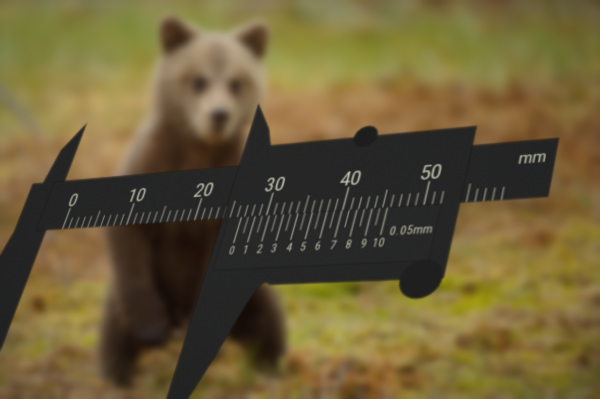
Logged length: 26.6,mm
